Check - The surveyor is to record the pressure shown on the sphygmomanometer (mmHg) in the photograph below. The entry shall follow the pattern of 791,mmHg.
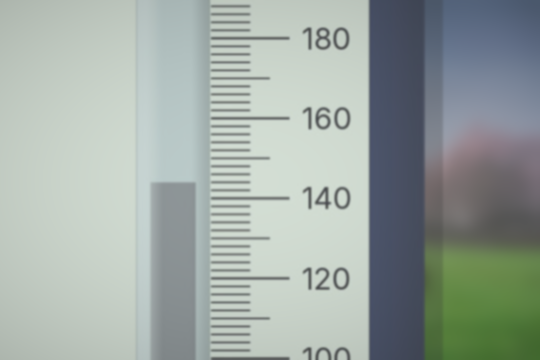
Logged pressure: 144,mmHg
